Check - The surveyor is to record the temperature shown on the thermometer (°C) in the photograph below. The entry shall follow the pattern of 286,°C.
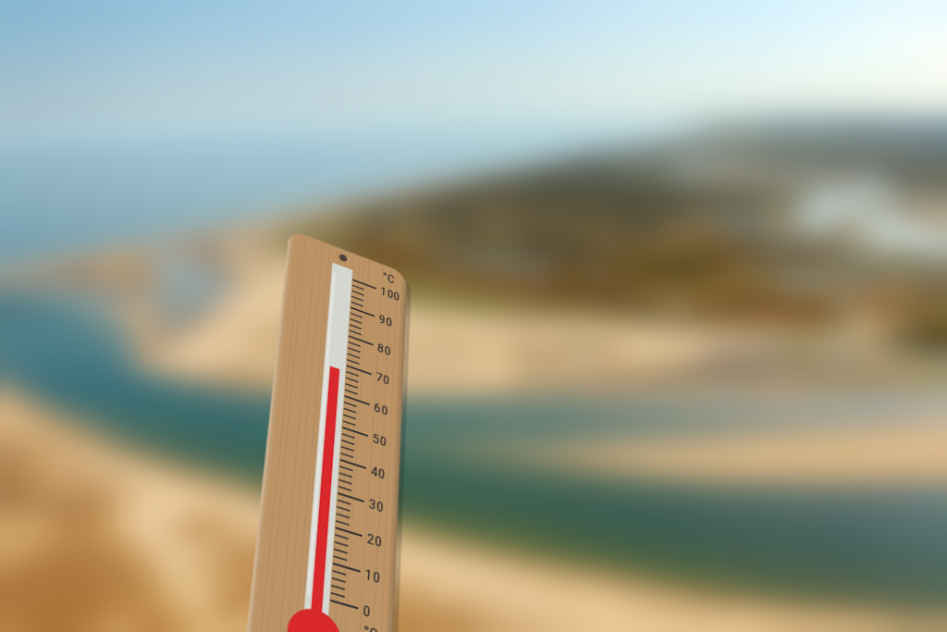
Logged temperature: 68,°C
